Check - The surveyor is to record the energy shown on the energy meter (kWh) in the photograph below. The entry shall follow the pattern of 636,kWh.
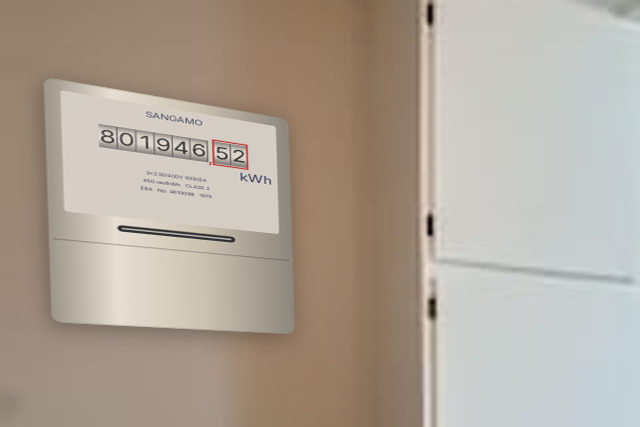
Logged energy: 801946.52,kWh
